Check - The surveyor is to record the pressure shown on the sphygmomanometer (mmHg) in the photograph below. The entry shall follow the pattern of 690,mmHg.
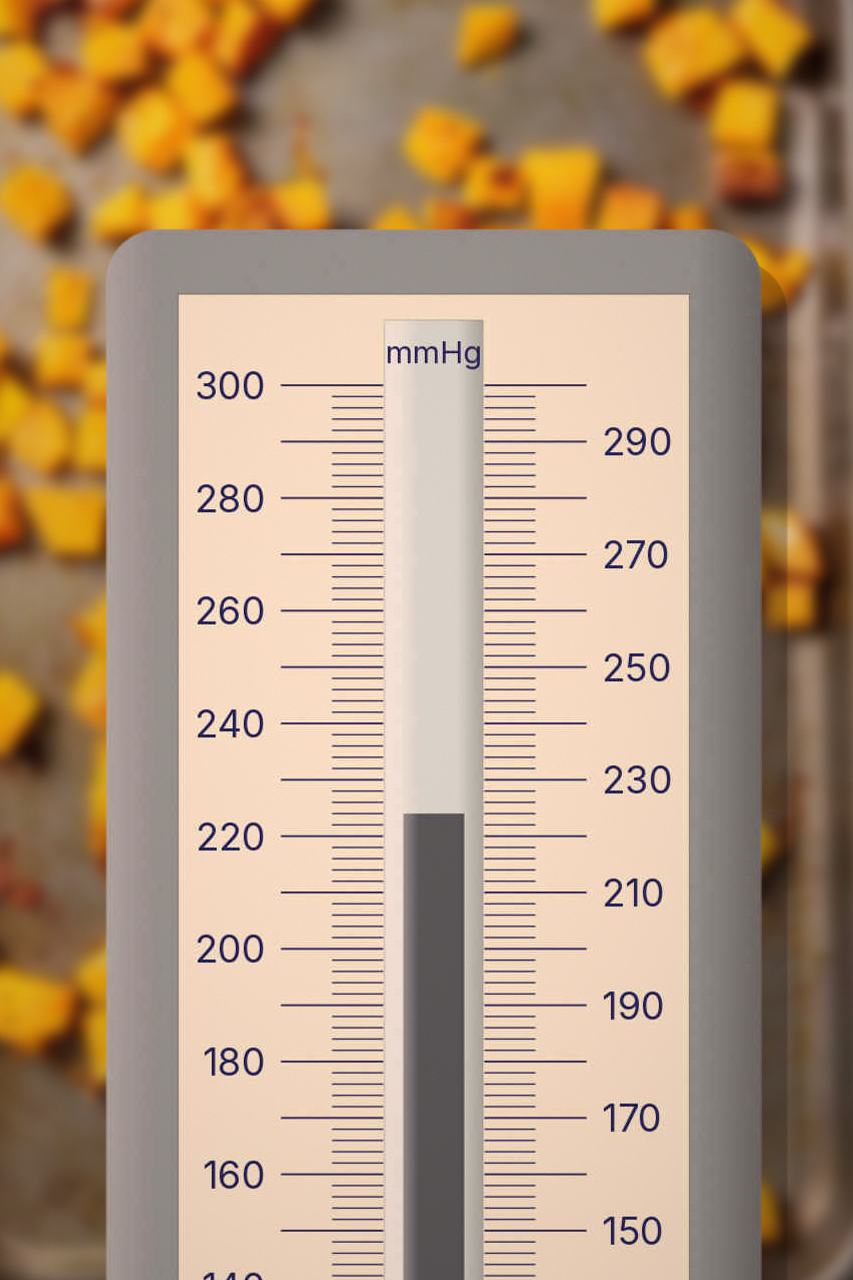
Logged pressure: 224,mmHg
